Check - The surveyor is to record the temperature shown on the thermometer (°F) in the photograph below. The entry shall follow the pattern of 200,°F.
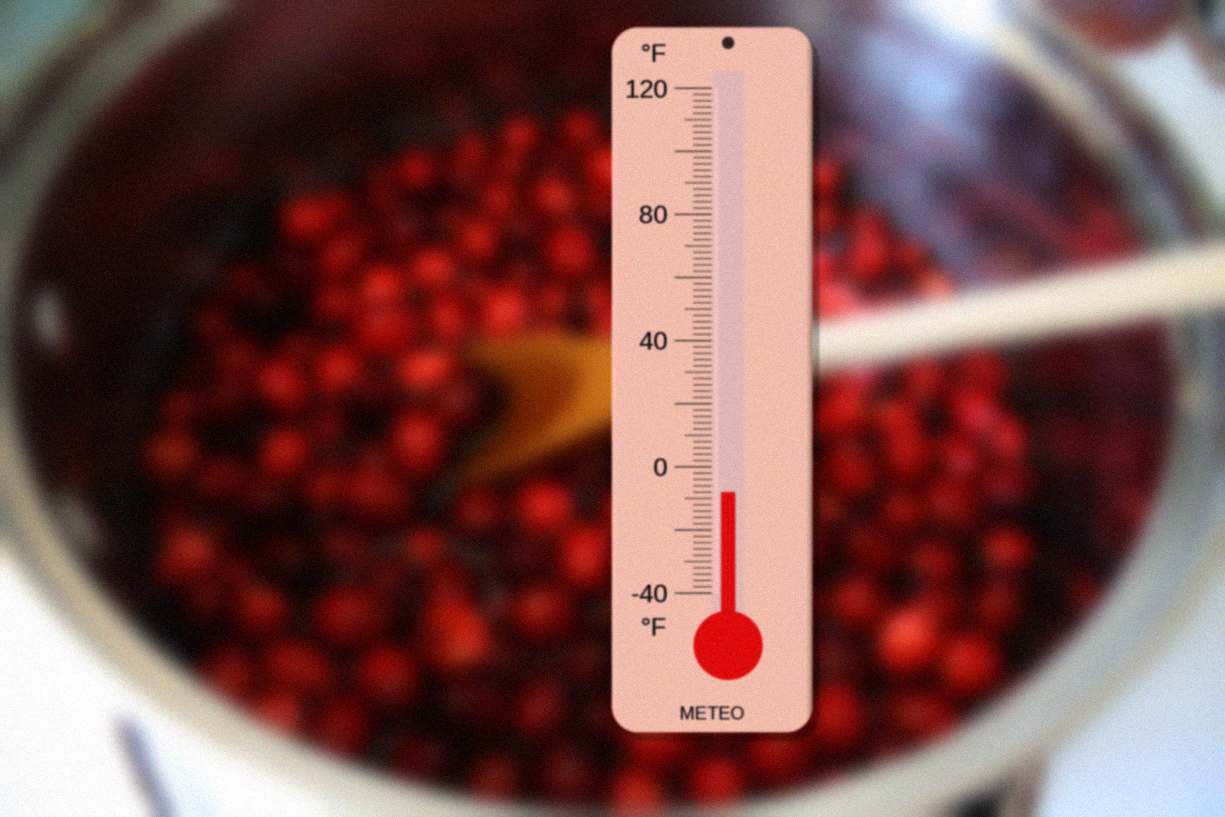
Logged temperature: -8,°F
